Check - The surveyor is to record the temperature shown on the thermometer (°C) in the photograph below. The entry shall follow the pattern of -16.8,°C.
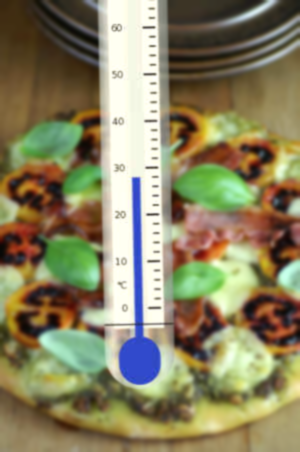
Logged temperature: 28,°C
